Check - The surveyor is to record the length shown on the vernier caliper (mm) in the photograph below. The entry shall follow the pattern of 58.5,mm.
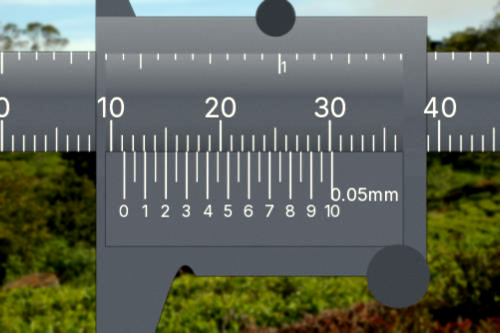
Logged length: 11.2,mm
